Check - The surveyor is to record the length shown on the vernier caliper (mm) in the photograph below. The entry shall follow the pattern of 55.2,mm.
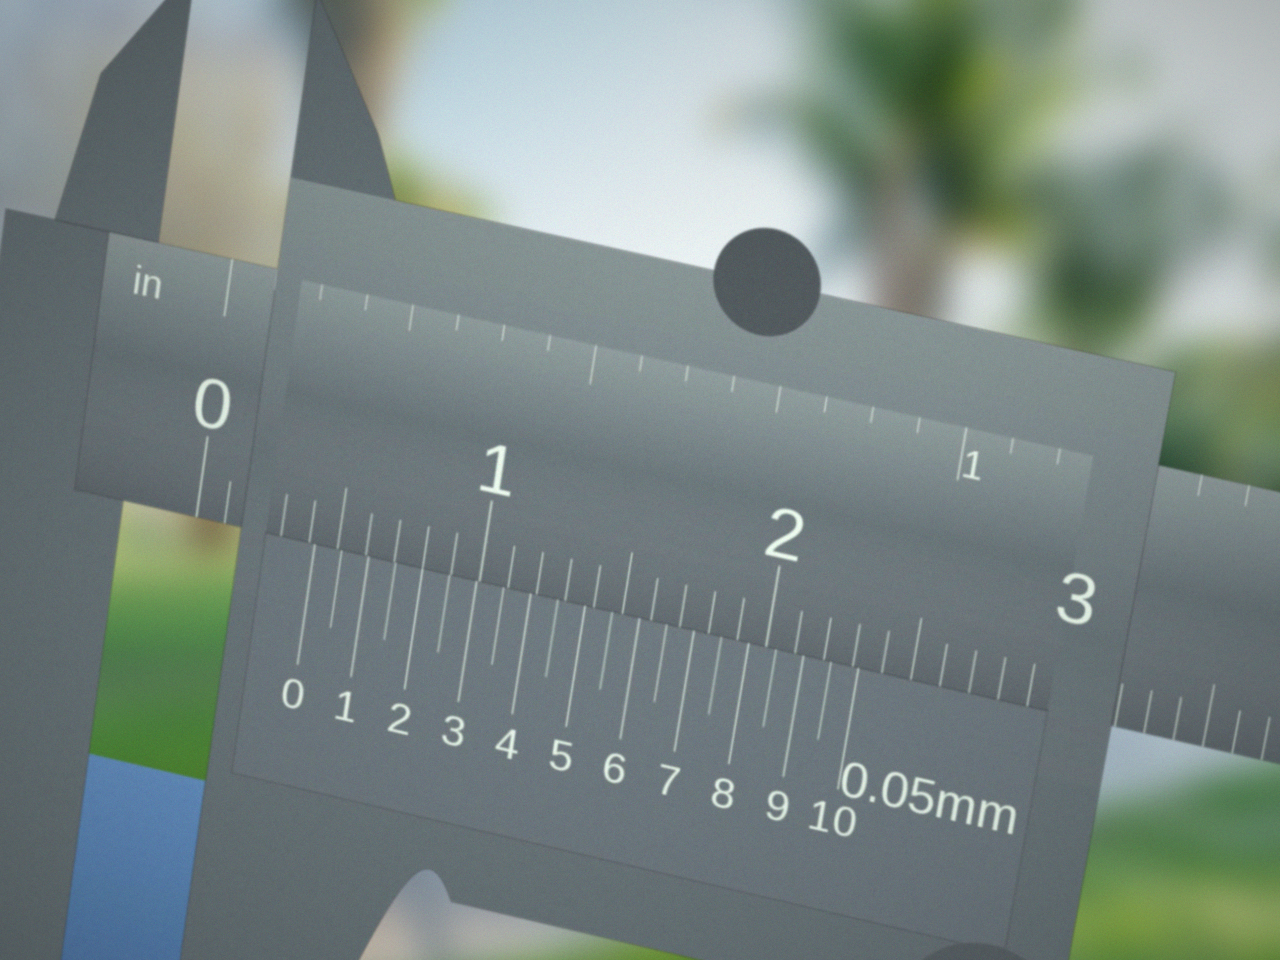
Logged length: 4.2,mm
